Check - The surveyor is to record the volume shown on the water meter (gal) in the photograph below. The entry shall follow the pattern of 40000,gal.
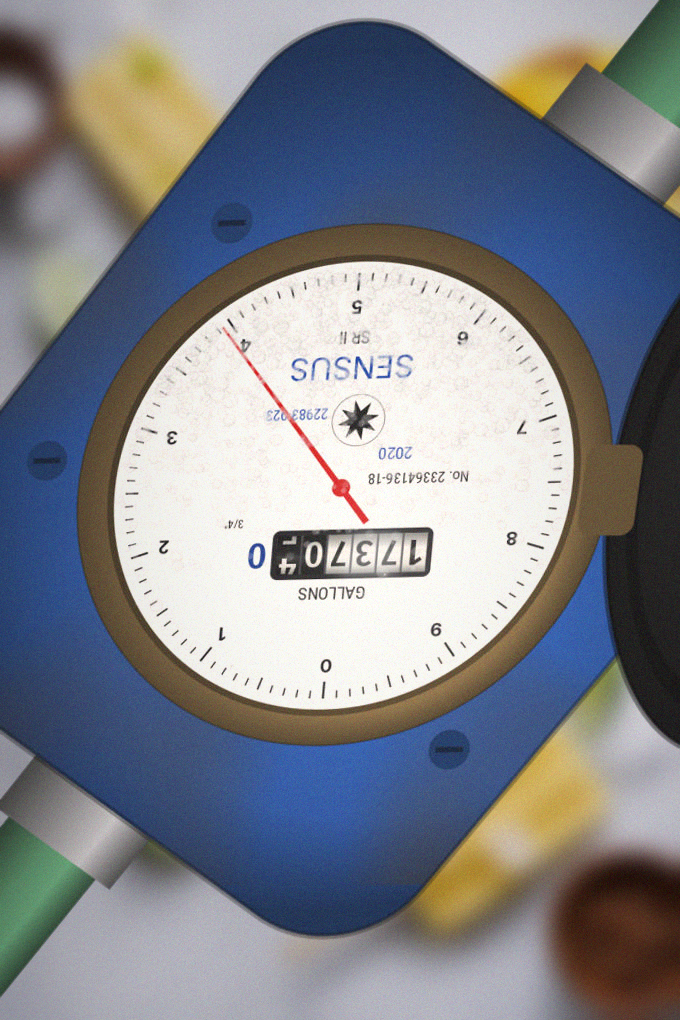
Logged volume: 1737043.9,gal
